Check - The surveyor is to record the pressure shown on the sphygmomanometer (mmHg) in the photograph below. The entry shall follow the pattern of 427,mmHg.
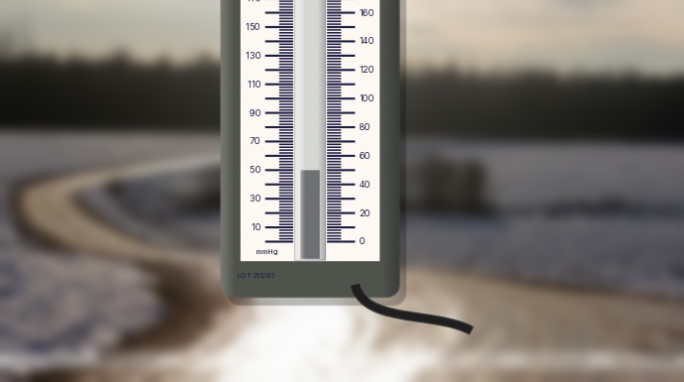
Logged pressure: 50,mmHg
